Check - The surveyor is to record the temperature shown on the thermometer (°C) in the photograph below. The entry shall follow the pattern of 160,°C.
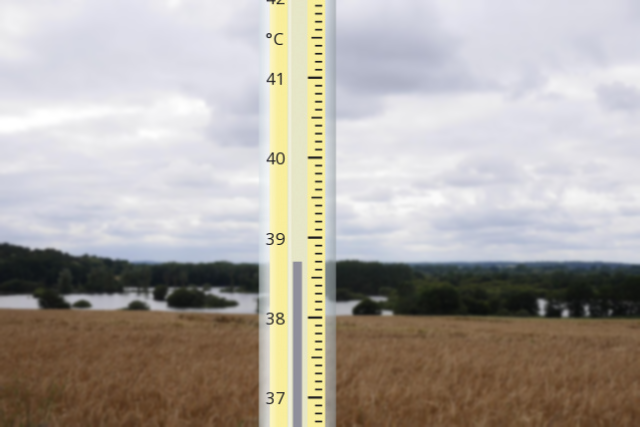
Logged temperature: 38.7,°C
